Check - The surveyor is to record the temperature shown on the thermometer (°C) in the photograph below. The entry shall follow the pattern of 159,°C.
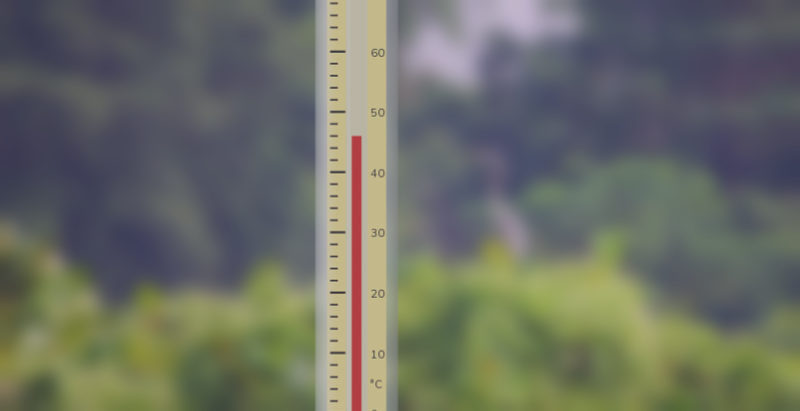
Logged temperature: 46,°C
